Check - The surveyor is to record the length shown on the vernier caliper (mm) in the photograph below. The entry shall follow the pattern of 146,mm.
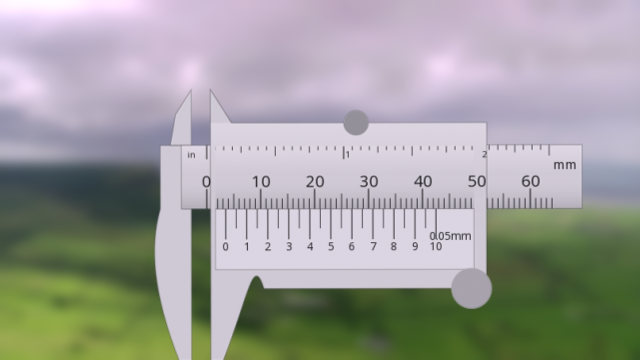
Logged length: 3.5,mm
